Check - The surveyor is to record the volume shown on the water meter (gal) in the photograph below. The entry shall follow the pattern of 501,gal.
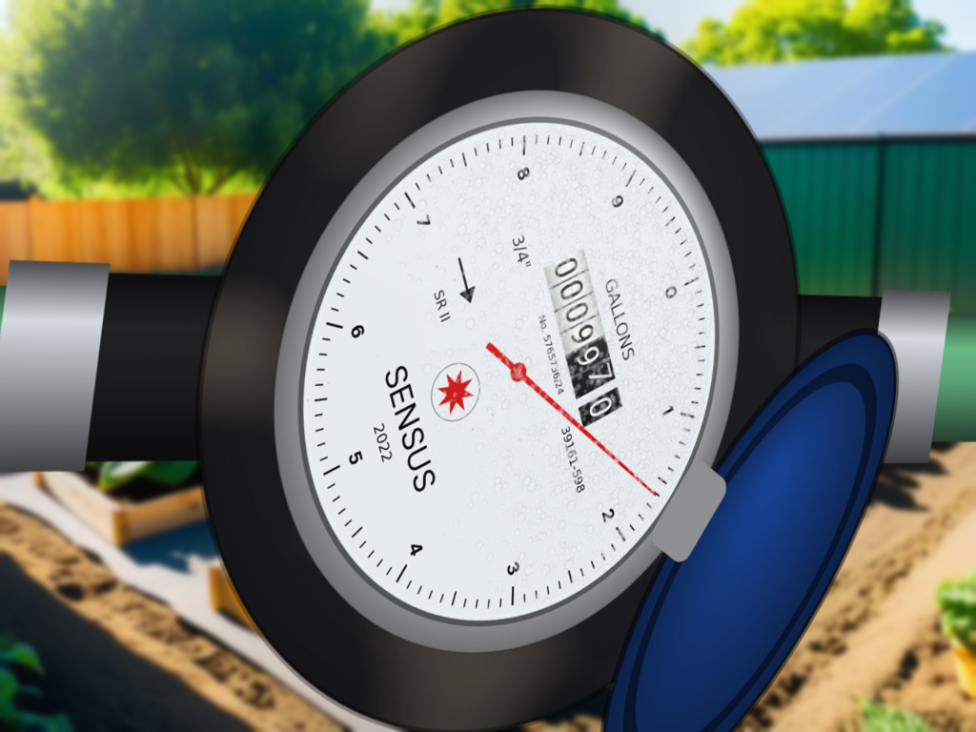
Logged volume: 9971.6,gal
